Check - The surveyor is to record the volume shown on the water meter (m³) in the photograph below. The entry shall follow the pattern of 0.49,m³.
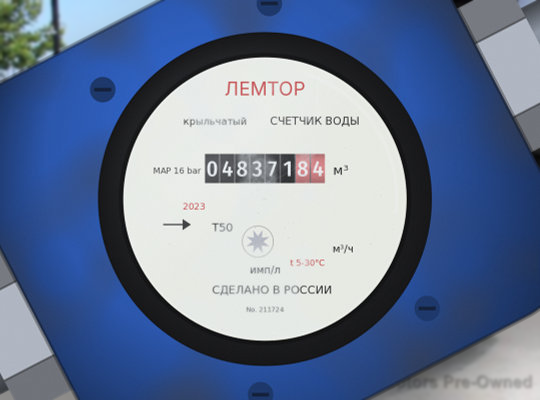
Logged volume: 48371.84,m³
